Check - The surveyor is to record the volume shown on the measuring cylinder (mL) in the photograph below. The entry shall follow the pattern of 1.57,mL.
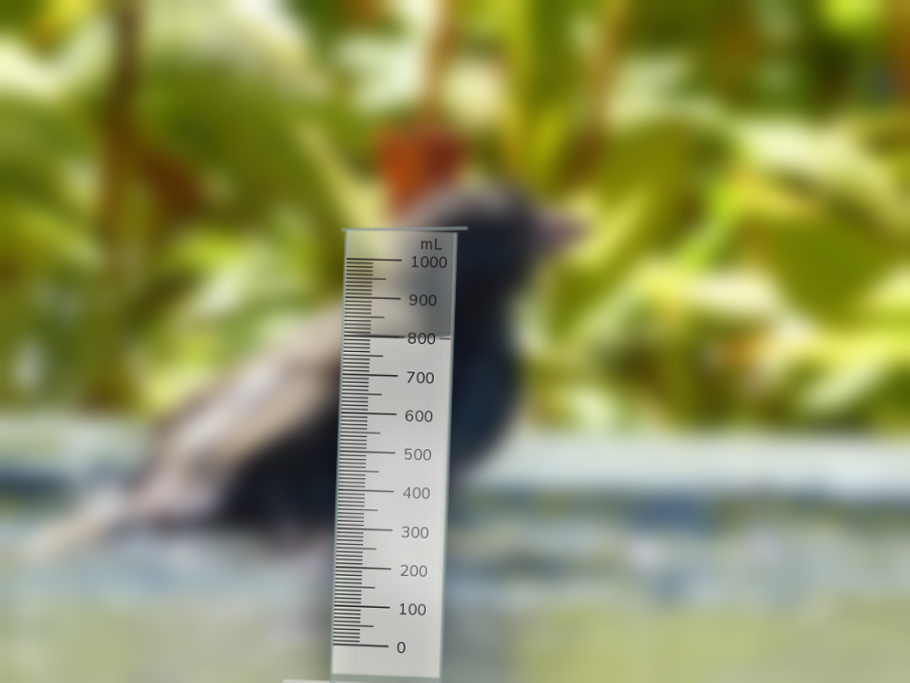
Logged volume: 800,mL
